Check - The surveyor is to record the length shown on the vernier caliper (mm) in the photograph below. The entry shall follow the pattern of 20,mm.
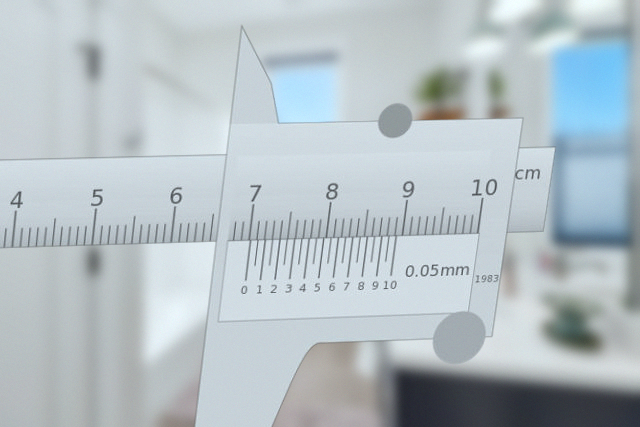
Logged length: 70.2,mm
